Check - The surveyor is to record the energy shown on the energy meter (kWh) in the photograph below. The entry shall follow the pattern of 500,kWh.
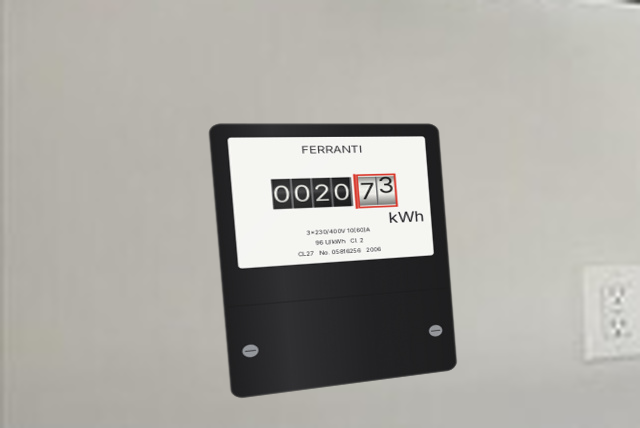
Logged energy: 20.73,kWh
